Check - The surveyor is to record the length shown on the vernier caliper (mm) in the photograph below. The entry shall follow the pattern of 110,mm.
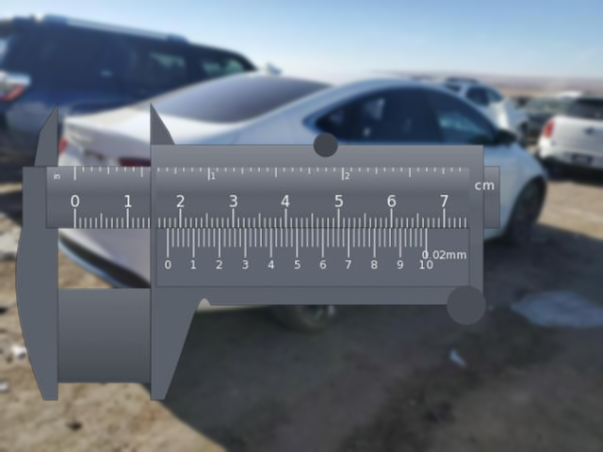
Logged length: 17.6,mm
